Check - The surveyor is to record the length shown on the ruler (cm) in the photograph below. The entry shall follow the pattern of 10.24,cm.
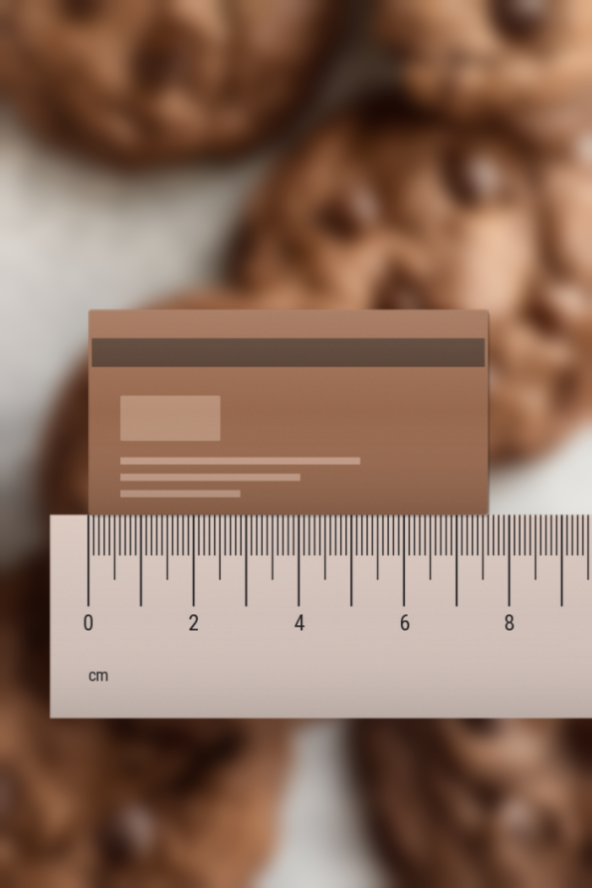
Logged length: 7.6,cm
